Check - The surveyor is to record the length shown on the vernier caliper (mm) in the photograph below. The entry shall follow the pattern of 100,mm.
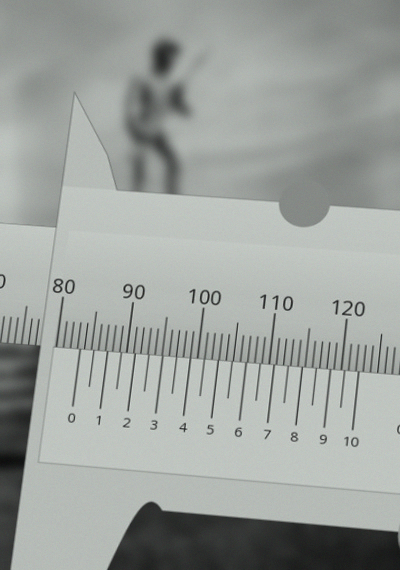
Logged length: 83.4,mm
